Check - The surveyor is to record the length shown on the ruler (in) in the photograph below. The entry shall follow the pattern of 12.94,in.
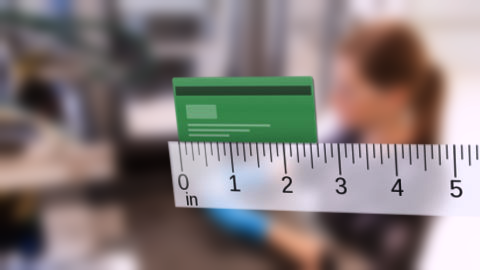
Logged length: 2.625,in
